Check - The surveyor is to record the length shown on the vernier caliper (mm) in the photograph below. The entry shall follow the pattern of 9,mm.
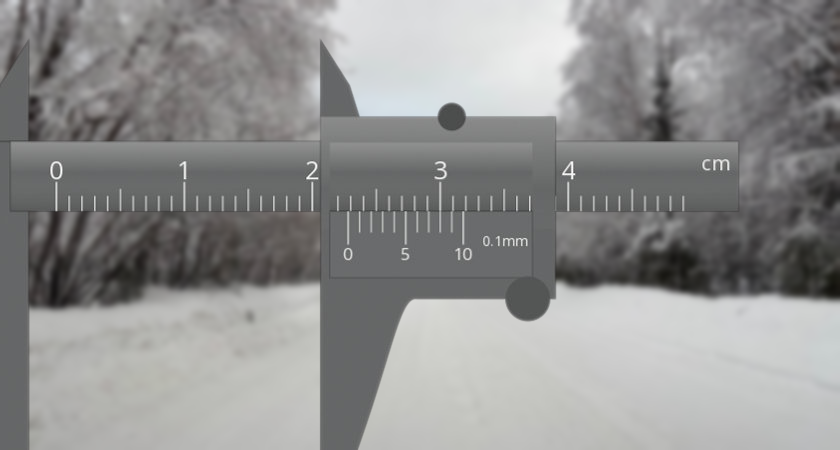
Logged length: 22.8,mm
